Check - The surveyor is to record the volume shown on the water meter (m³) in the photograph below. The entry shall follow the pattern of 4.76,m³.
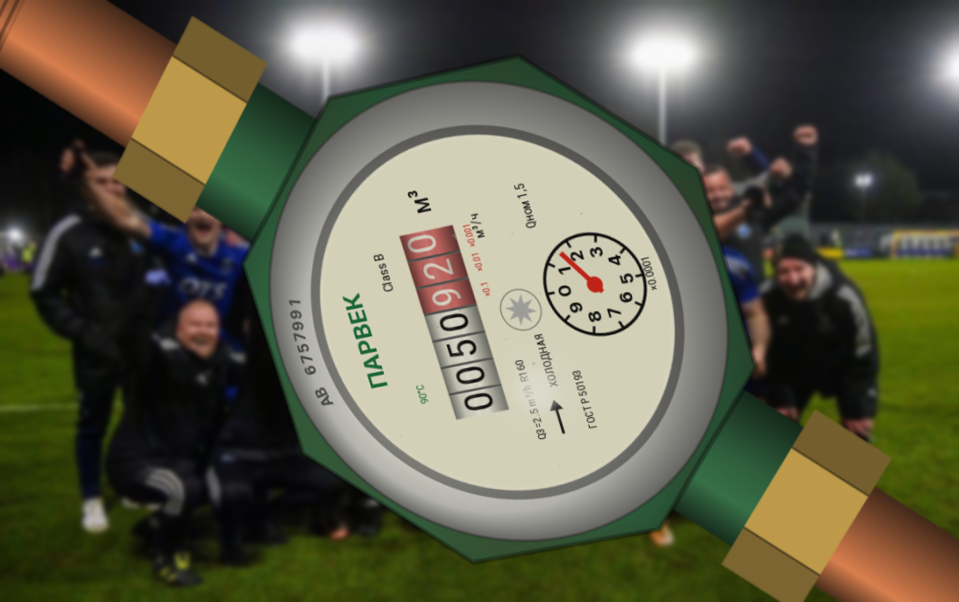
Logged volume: 50.9201,m³
